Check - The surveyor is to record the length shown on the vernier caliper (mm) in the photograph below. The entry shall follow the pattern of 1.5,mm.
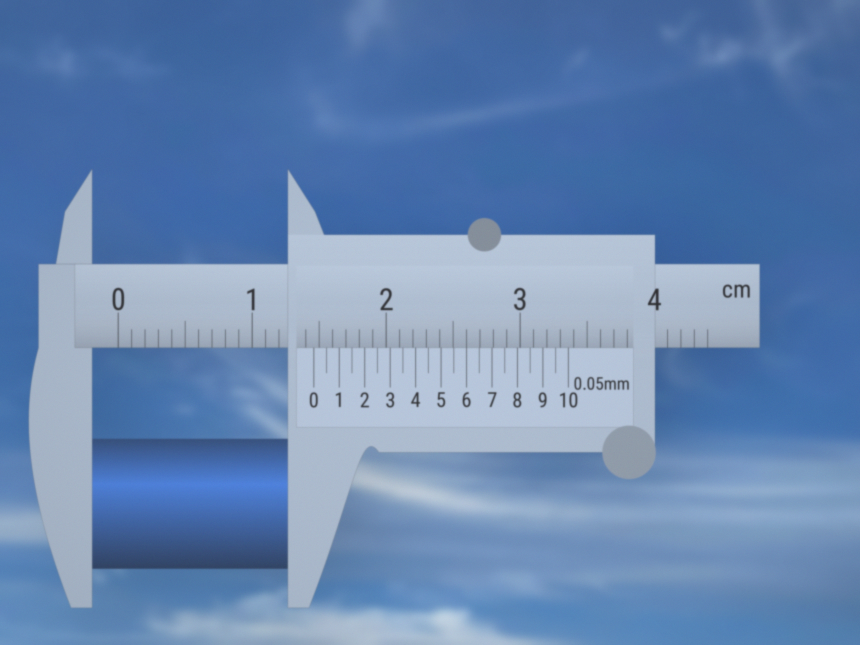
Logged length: 14.6,mm
